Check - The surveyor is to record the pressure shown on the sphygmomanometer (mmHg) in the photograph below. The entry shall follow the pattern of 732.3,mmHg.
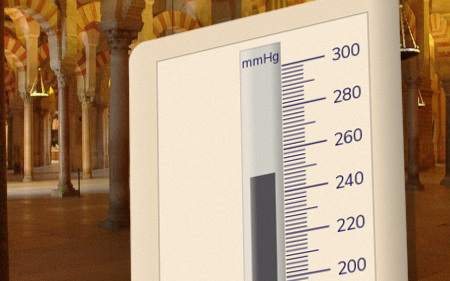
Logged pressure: 250,mmHg
